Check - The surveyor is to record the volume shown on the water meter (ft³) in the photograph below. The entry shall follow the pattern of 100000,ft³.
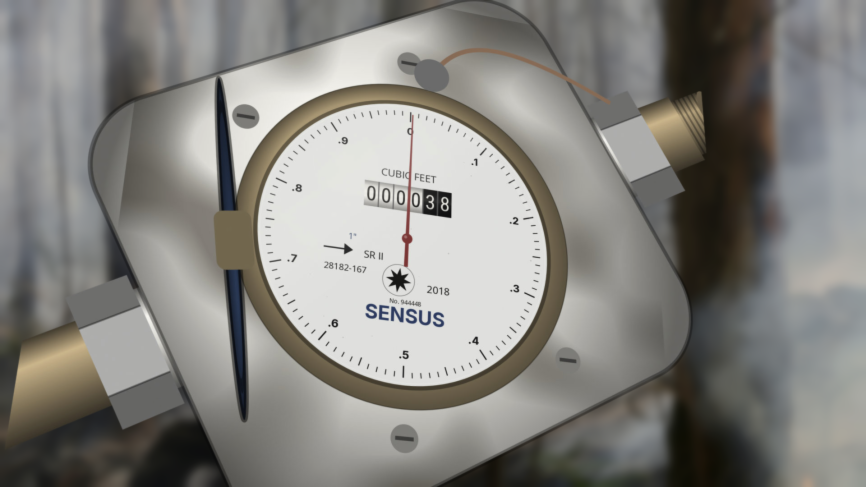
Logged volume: 38.00,ft³
